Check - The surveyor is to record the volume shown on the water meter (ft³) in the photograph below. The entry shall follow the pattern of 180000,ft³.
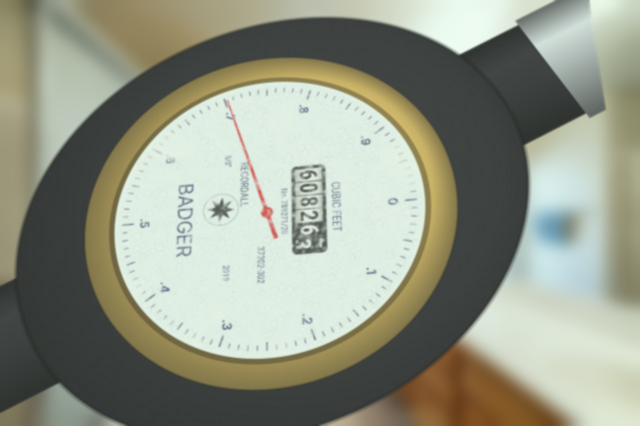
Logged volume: 608262.70,ft³
